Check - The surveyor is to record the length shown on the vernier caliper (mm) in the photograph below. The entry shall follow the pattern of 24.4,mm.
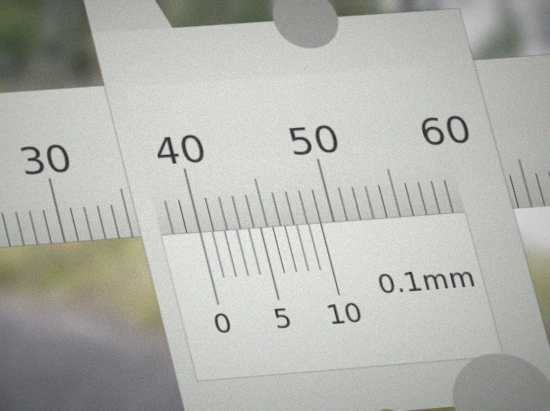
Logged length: 40.0,mm
